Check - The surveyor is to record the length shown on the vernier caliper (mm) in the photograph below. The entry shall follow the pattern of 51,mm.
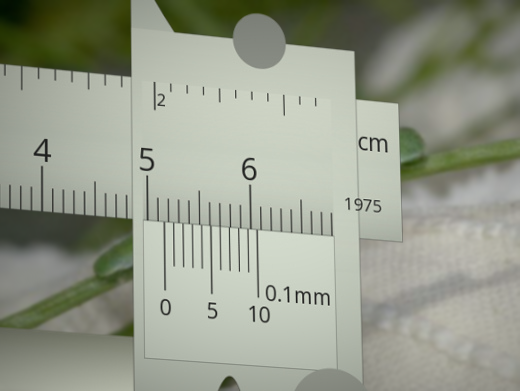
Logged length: 51.6,mm
